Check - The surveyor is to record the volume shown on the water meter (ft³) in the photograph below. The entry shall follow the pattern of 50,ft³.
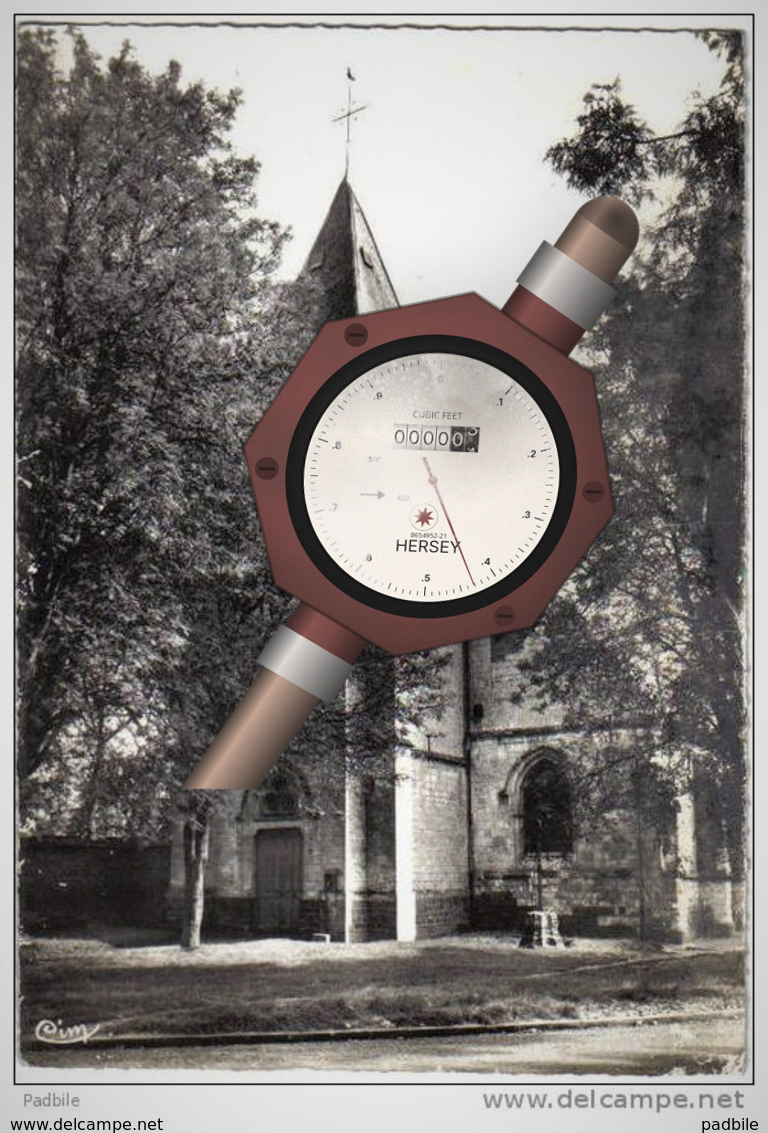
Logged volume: 3.43,ft³
